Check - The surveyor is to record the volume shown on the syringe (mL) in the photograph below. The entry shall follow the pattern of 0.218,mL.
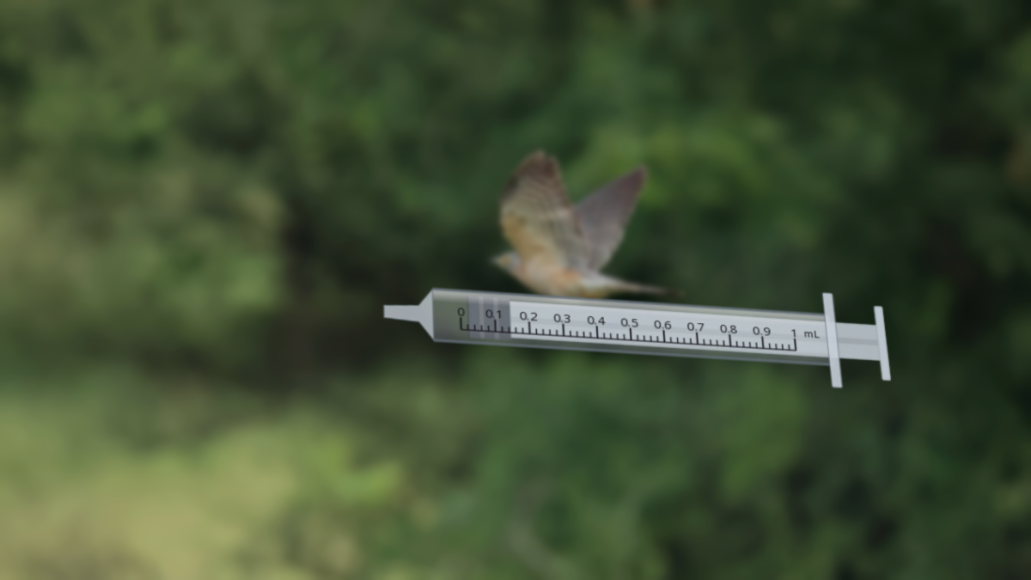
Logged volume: 0.02,mL
